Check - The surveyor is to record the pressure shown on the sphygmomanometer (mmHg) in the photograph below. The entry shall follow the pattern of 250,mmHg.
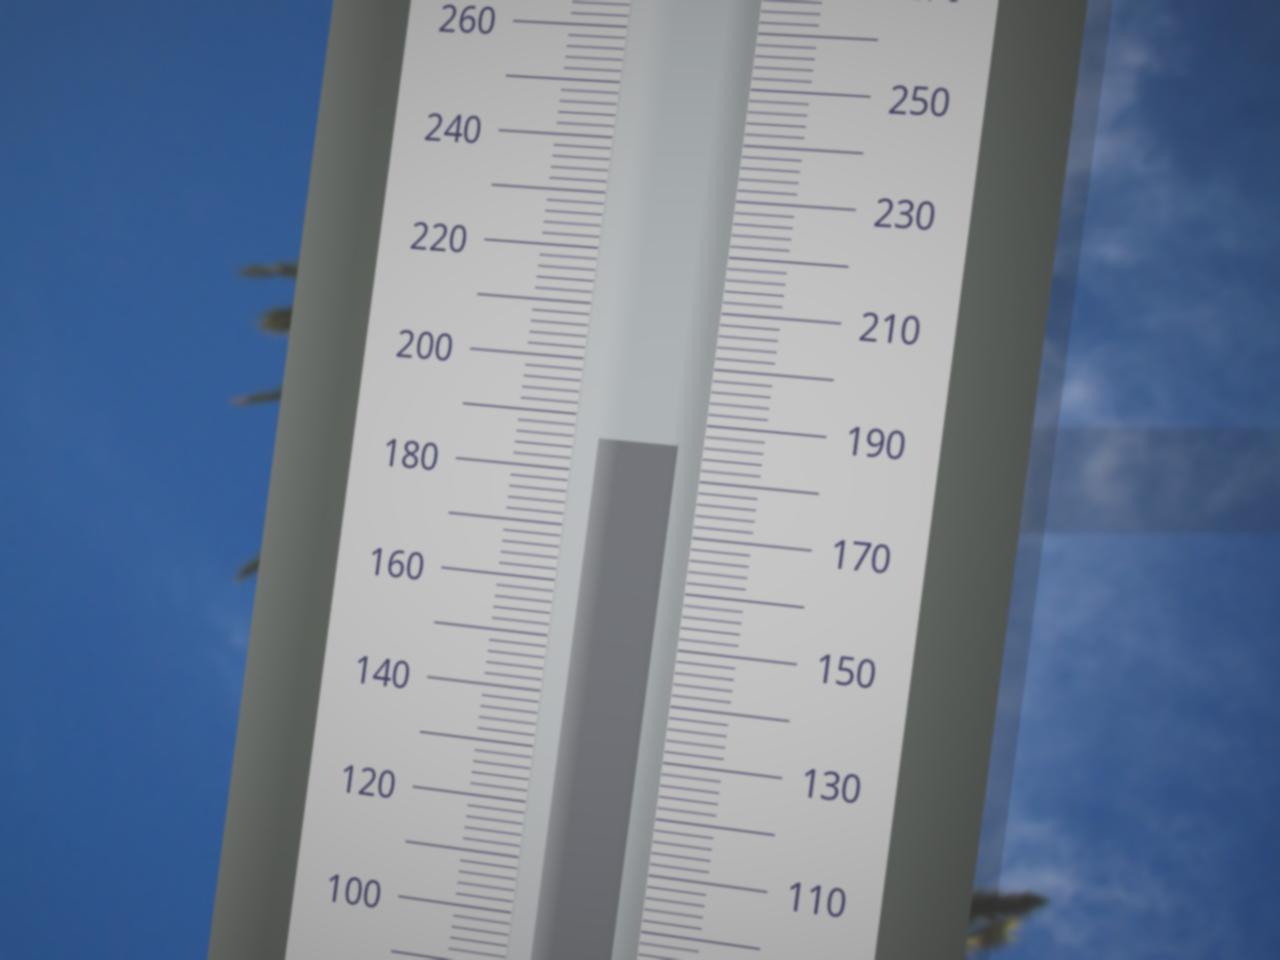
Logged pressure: 186,mmHg
